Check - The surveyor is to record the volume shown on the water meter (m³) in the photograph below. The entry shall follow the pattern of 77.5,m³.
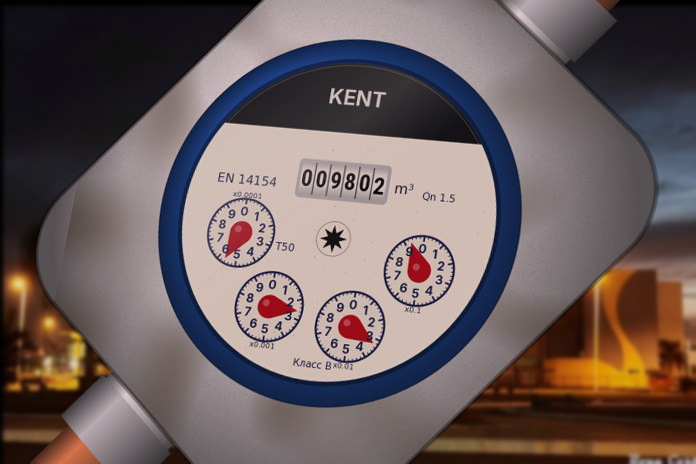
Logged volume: 9801.9325,m³
